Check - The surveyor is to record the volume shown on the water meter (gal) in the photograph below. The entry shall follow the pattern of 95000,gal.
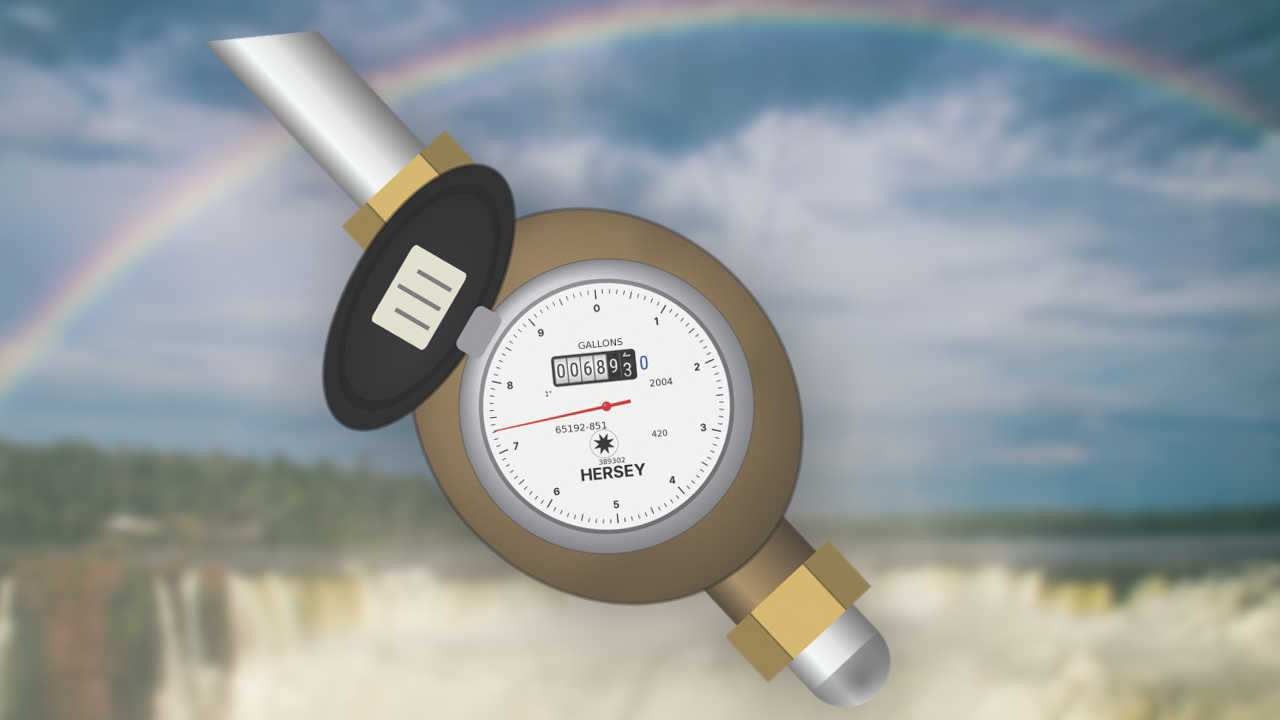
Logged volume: 68927.3,gal
